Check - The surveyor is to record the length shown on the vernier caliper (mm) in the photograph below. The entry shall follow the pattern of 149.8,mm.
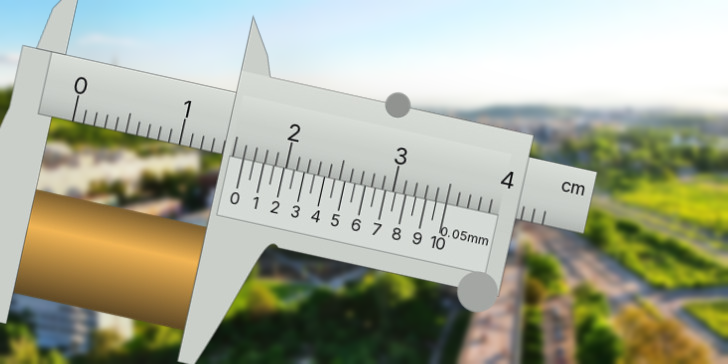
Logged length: 16.0,mm
